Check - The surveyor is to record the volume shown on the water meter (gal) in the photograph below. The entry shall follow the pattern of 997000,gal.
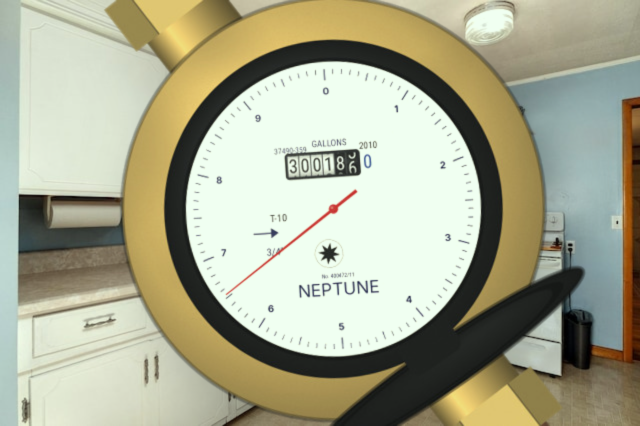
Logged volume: 3001856.5,gal
